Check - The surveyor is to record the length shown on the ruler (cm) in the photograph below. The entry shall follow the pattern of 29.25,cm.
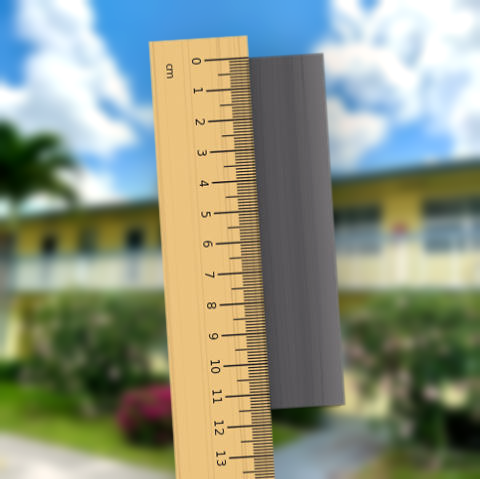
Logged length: 11.5,cm
